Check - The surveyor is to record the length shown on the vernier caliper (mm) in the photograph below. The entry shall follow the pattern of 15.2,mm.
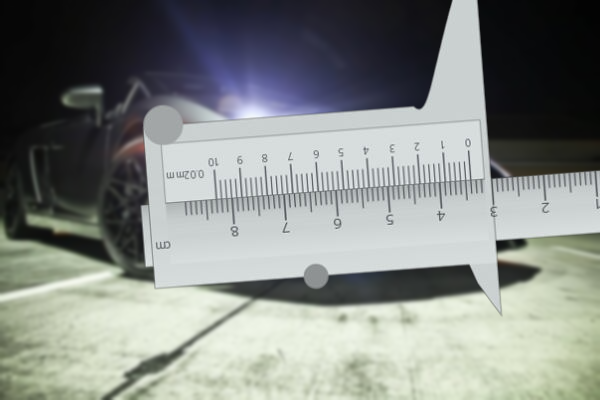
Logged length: 34.0,mm
